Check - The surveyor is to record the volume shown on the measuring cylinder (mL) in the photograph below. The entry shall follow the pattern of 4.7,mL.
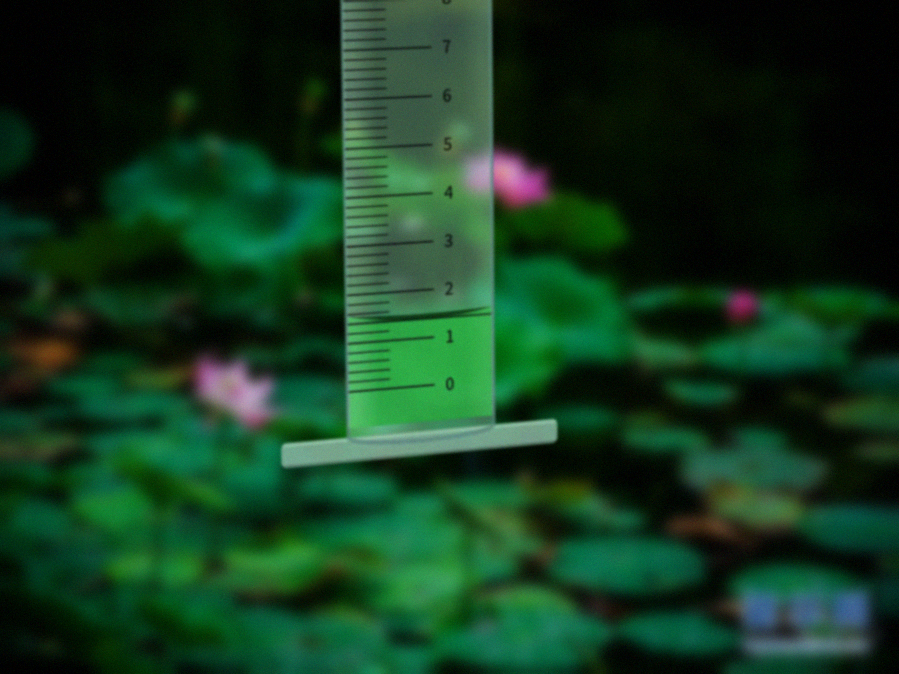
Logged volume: 1.4,mL
